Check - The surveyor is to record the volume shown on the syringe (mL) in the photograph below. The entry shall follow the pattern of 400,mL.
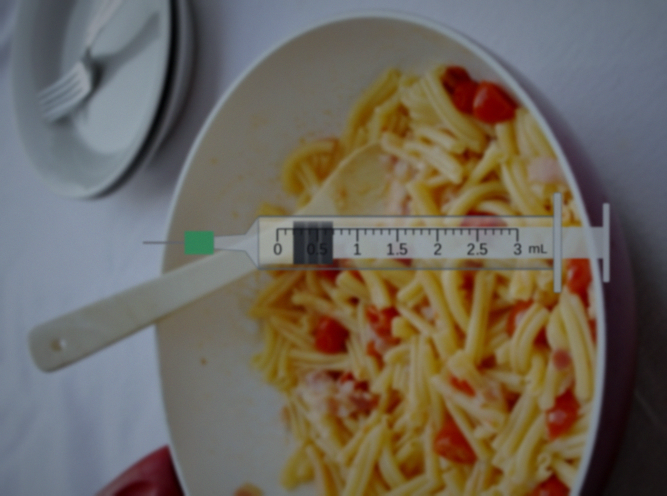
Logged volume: 0.2,mL
